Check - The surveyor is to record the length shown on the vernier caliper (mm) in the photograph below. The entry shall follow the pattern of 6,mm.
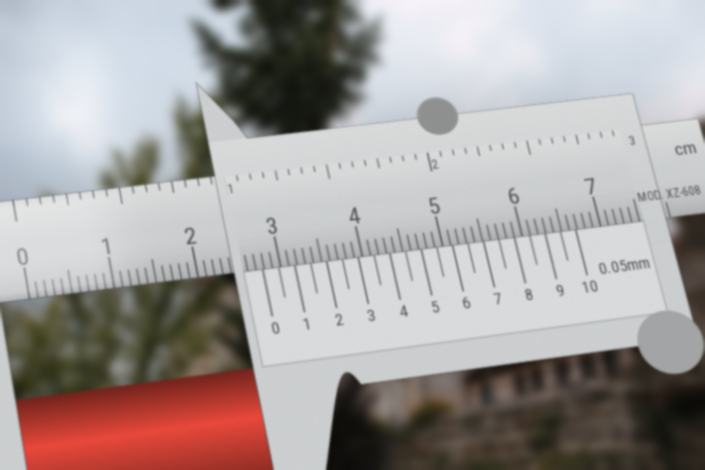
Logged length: 27.8,mm
